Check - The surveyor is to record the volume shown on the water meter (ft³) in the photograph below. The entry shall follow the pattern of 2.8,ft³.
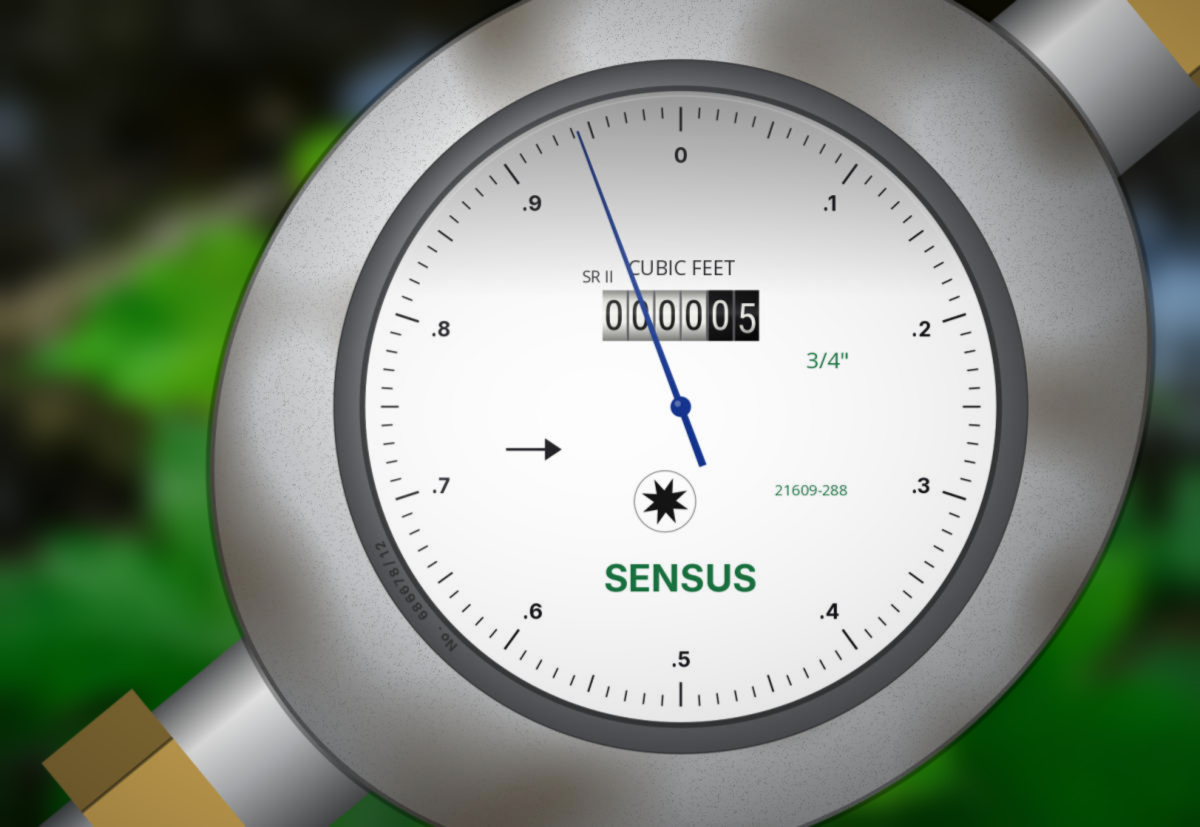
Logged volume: 4.94,ft³
